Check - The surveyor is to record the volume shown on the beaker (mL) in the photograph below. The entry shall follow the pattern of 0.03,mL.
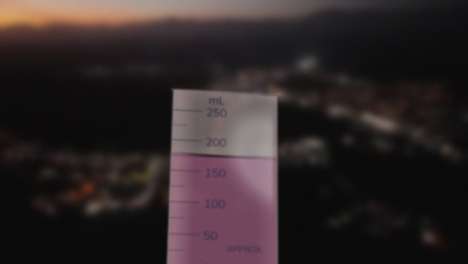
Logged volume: 175,mL
